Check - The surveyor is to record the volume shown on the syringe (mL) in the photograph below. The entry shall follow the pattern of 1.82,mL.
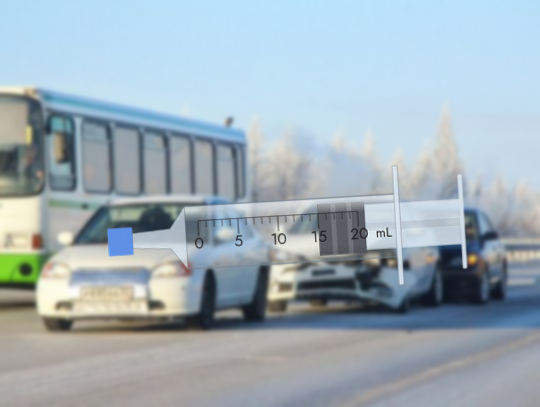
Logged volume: 15,mL
